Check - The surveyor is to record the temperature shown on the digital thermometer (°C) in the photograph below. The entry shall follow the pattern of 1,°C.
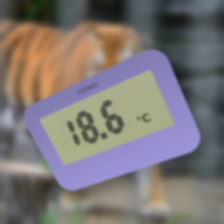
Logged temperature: 18.6,°C
